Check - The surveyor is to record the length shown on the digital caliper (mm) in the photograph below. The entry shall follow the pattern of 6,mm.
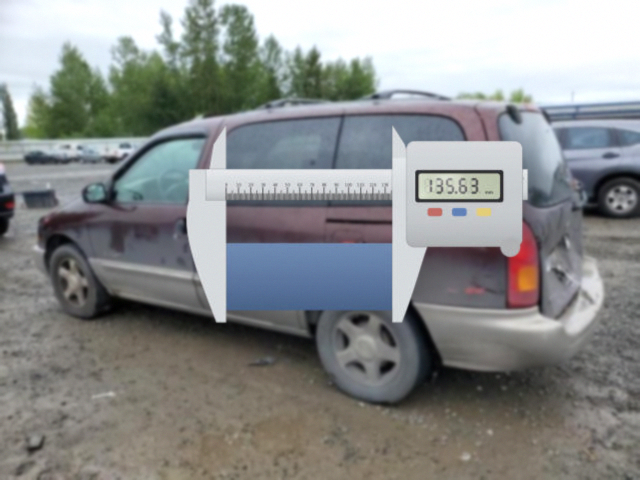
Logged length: 135.63,mm
